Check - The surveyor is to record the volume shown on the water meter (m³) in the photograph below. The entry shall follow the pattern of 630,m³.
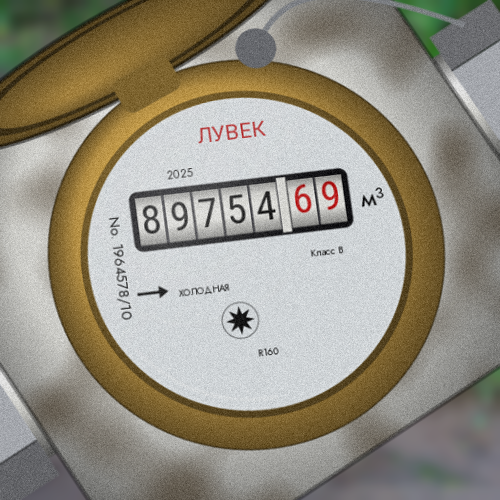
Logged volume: 89754.69,m³
